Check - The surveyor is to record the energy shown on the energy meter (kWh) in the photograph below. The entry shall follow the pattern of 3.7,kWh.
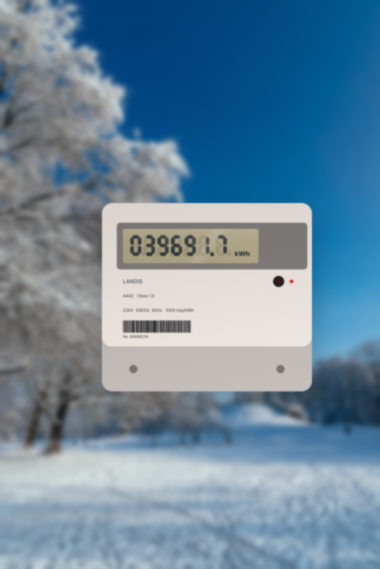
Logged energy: 39691.7,kWh
